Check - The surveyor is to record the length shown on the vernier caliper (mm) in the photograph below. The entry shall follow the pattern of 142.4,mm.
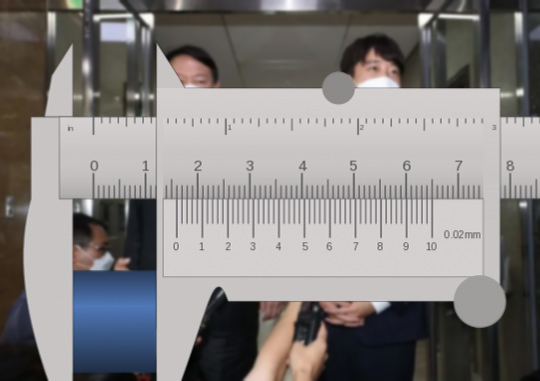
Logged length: 16.0,mm
